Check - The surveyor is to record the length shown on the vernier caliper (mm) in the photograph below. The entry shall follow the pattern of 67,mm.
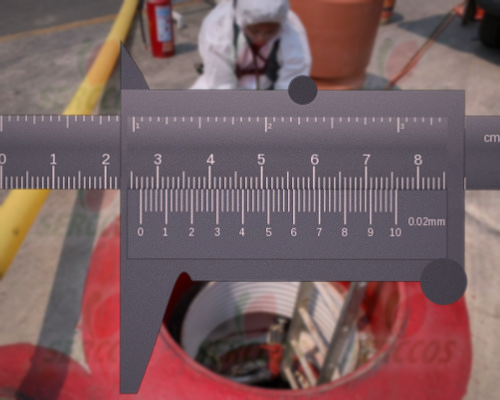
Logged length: 26.8,mm
